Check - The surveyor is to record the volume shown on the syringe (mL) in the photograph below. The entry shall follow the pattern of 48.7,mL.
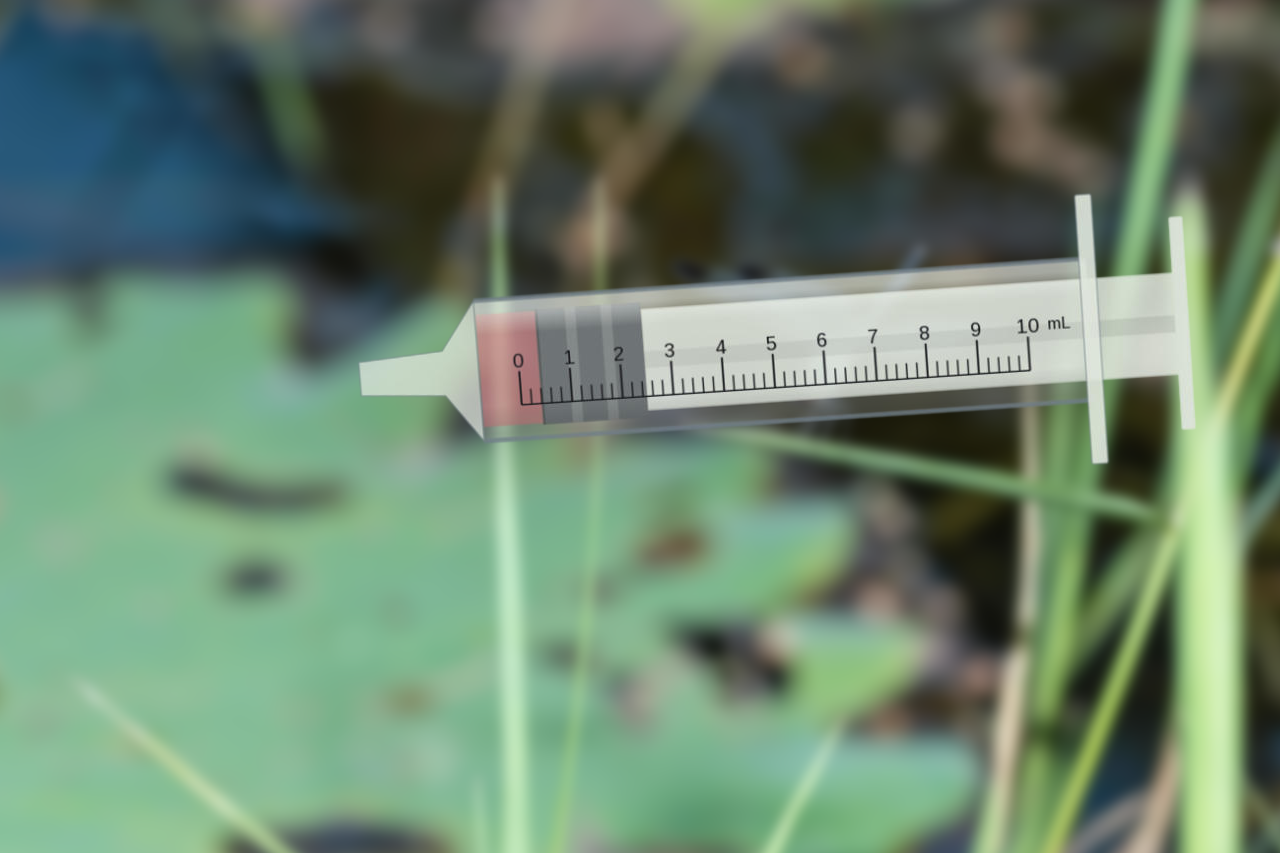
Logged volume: 0.4,mL
